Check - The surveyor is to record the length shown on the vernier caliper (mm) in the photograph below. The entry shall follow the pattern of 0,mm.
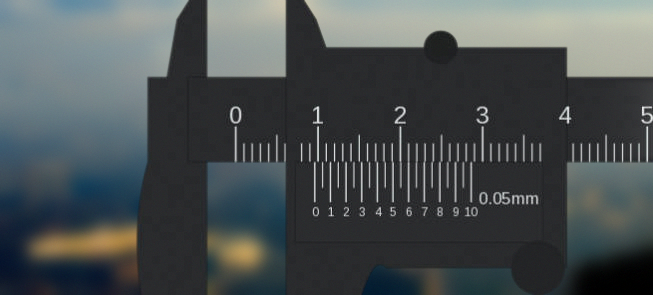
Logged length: 9.6,mm
